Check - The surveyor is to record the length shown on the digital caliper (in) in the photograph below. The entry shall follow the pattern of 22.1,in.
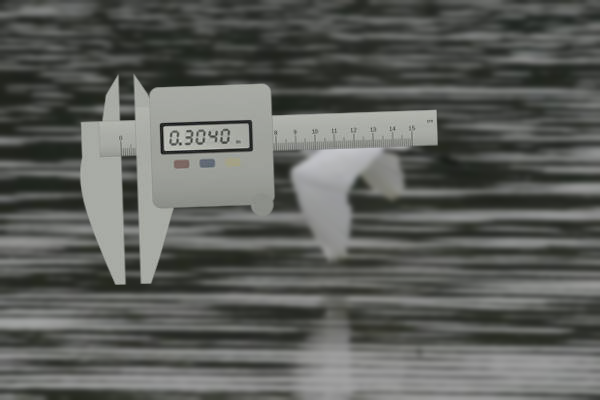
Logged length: 0.3040,in
